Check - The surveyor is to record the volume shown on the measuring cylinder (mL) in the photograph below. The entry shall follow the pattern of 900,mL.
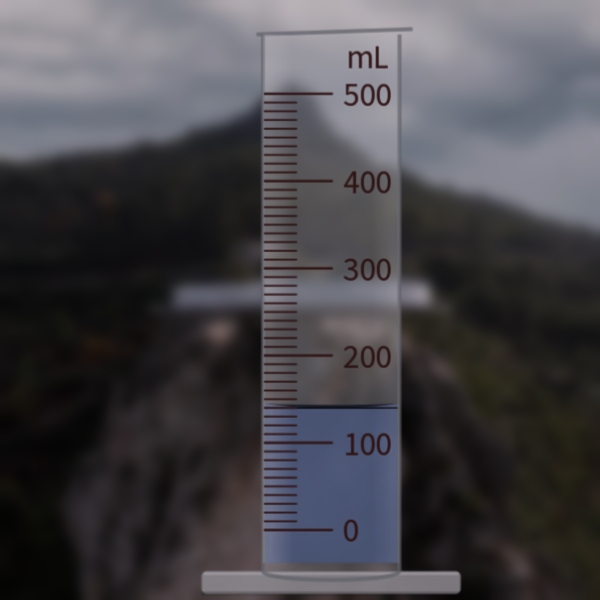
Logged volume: 140,mL
